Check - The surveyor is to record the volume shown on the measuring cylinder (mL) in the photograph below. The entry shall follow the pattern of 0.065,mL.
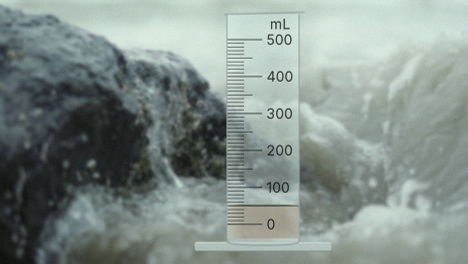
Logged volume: 50,mL
